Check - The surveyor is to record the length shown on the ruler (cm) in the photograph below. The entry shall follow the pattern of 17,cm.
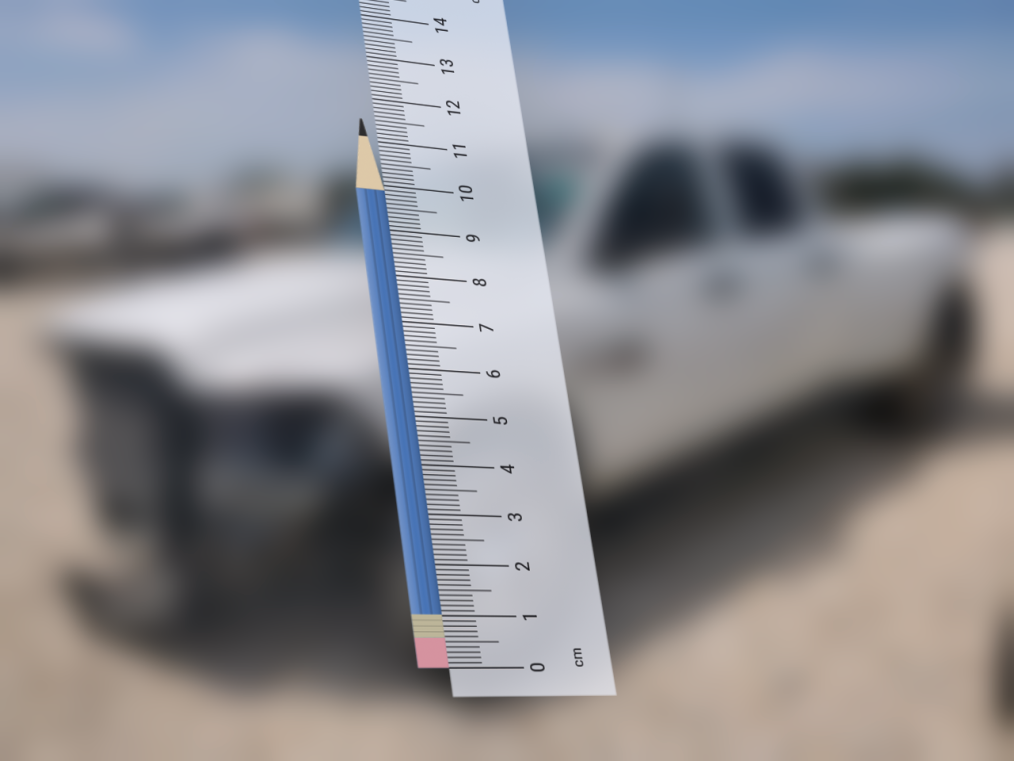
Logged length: 11.5,cm
